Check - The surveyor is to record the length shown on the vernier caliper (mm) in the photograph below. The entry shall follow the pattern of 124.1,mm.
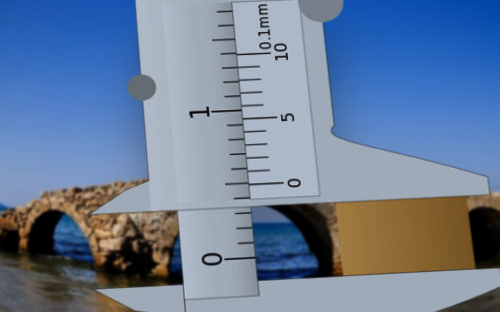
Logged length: 4.9,mm
